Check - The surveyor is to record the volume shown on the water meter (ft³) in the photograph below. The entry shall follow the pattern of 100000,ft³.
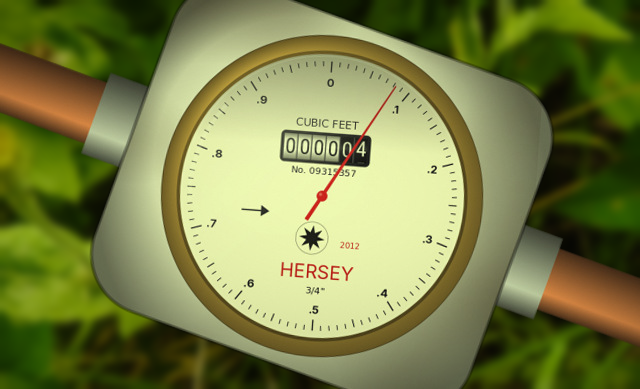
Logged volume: 4.08,ft³
